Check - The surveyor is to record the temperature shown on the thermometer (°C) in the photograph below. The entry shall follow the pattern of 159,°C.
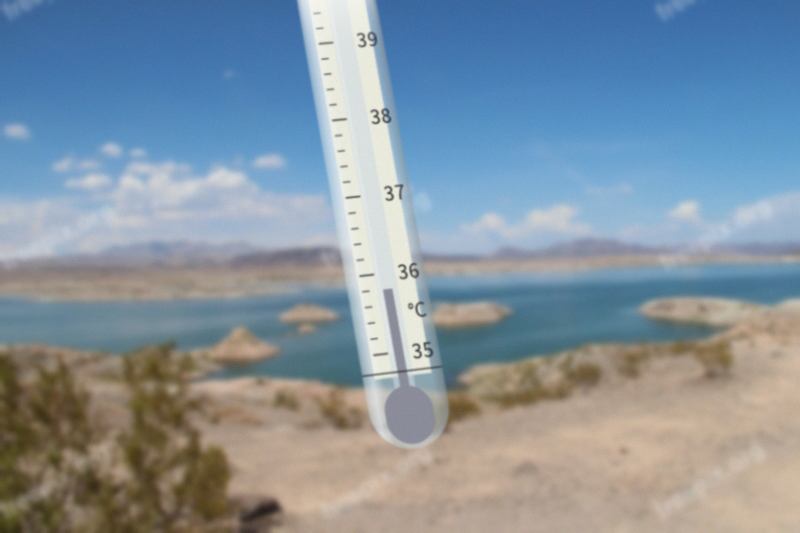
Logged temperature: 35.8,°C
